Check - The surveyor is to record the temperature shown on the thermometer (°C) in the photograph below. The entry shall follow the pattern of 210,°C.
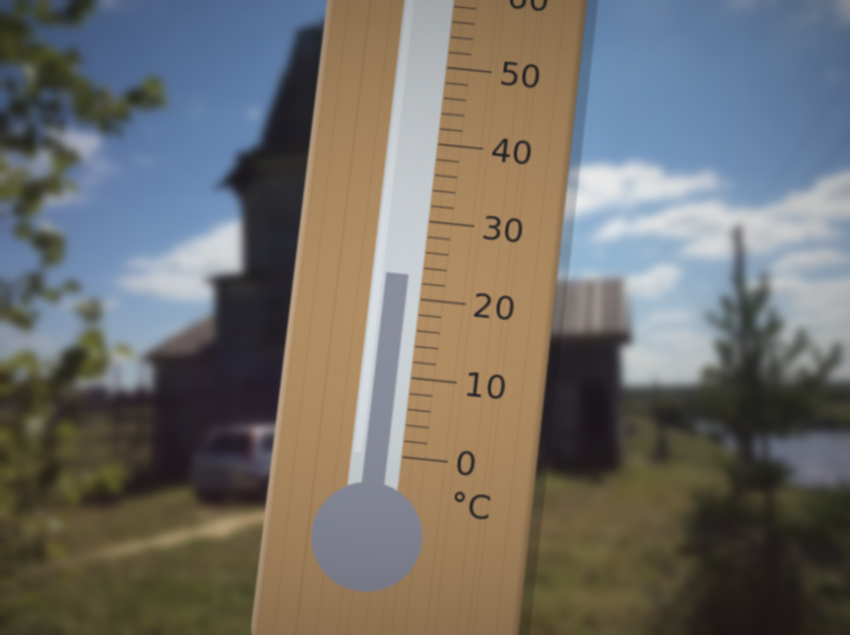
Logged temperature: 23,°C
